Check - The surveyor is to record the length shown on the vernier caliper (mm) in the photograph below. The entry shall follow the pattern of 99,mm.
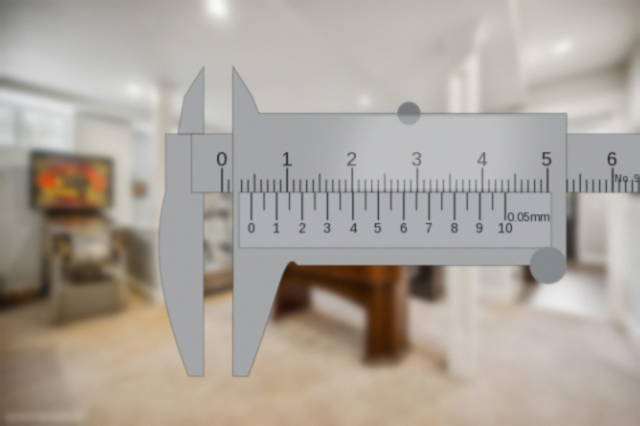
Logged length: 4.5,mm
